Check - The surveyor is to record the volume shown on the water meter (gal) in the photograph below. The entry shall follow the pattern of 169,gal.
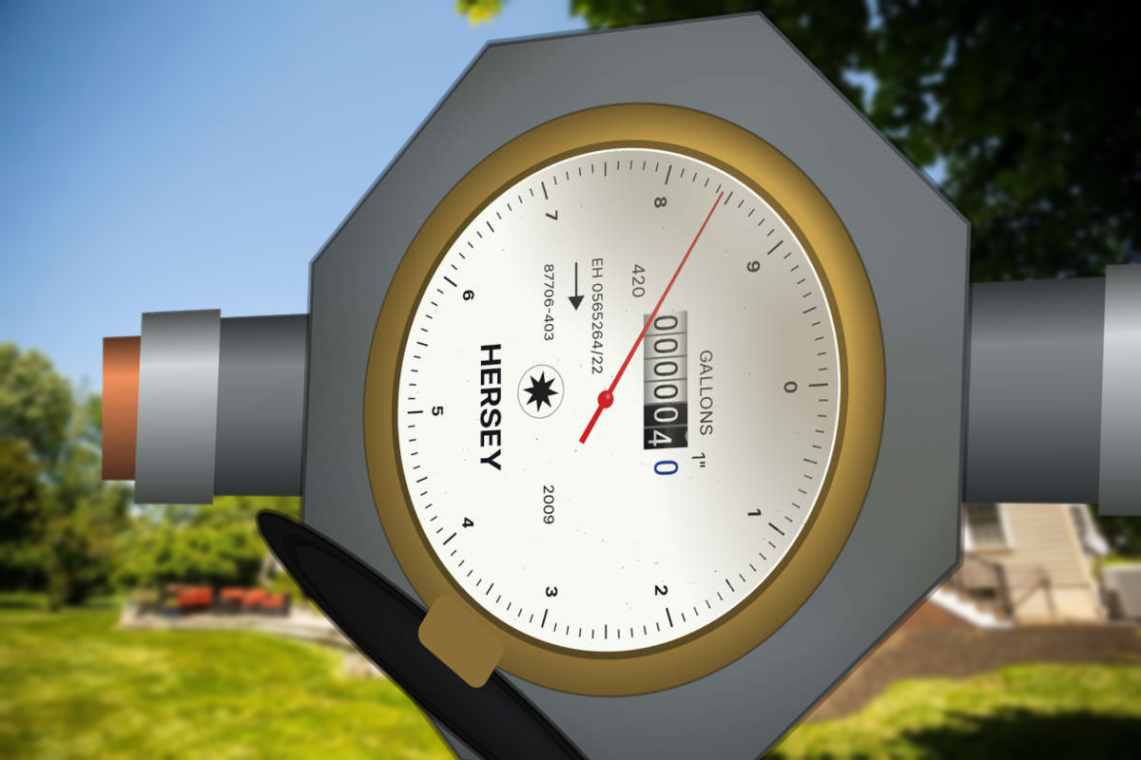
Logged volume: 38.4,gal
